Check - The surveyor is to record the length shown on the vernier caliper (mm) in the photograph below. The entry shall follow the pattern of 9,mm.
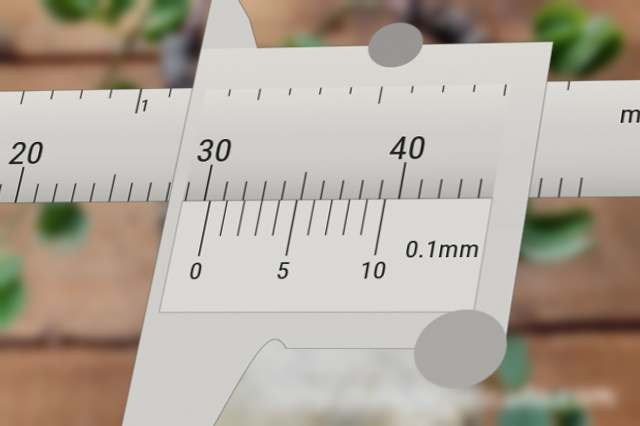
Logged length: 30.3,mm
